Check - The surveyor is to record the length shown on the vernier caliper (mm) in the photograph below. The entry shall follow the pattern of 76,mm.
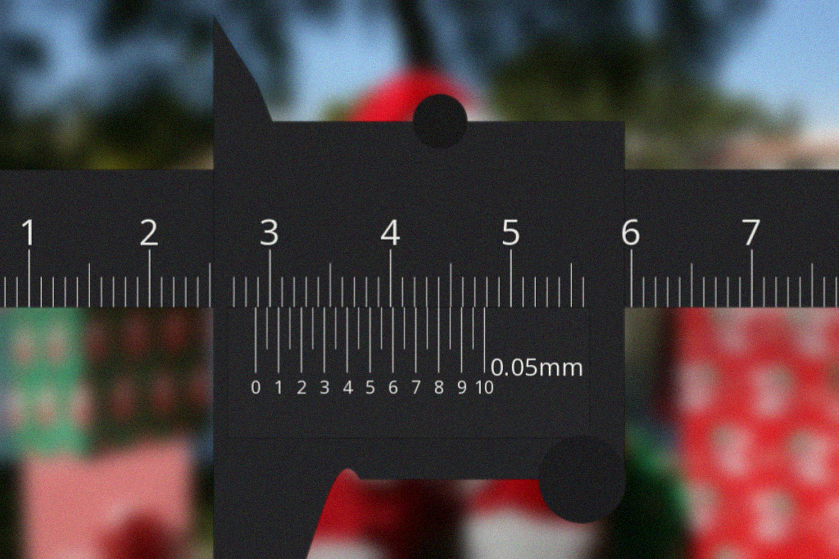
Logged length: 28.8,mm
